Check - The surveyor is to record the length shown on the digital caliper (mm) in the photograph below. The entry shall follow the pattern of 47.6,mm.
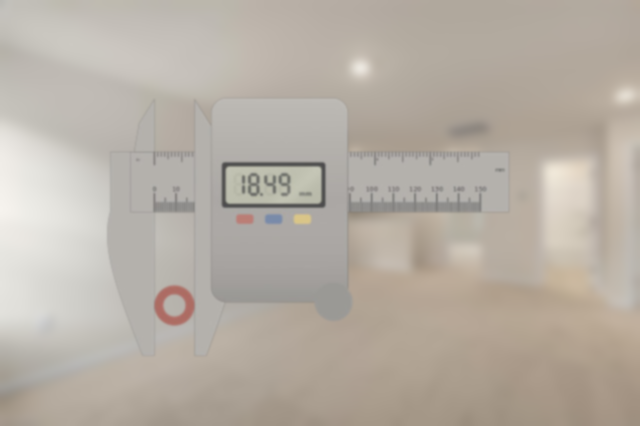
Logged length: 18.49,mm
